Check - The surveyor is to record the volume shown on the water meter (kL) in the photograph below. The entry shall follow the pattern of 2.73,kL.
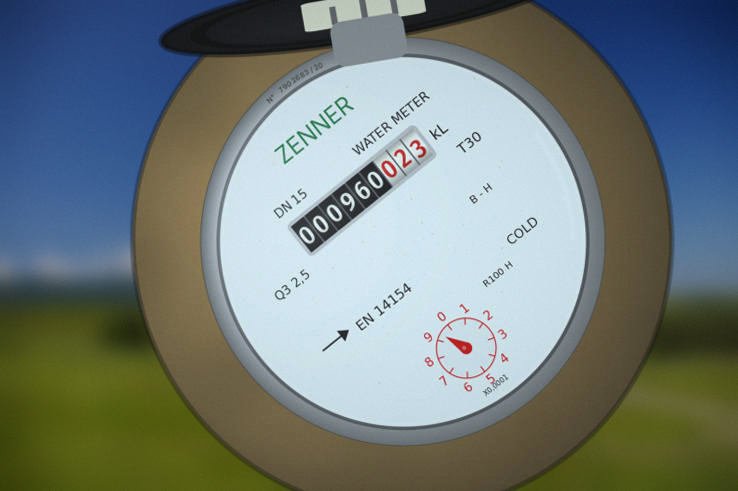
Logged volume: 960.0229,kL
